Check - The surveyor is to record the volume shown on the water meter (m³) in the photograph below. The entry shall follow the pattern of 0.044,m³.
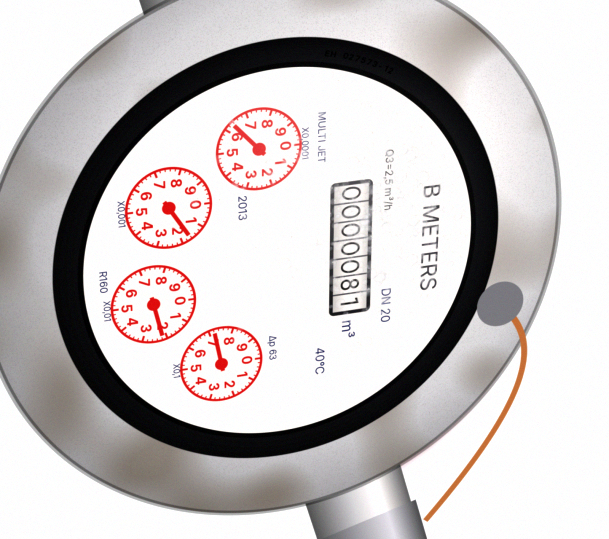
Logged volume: 81.7216,m³
